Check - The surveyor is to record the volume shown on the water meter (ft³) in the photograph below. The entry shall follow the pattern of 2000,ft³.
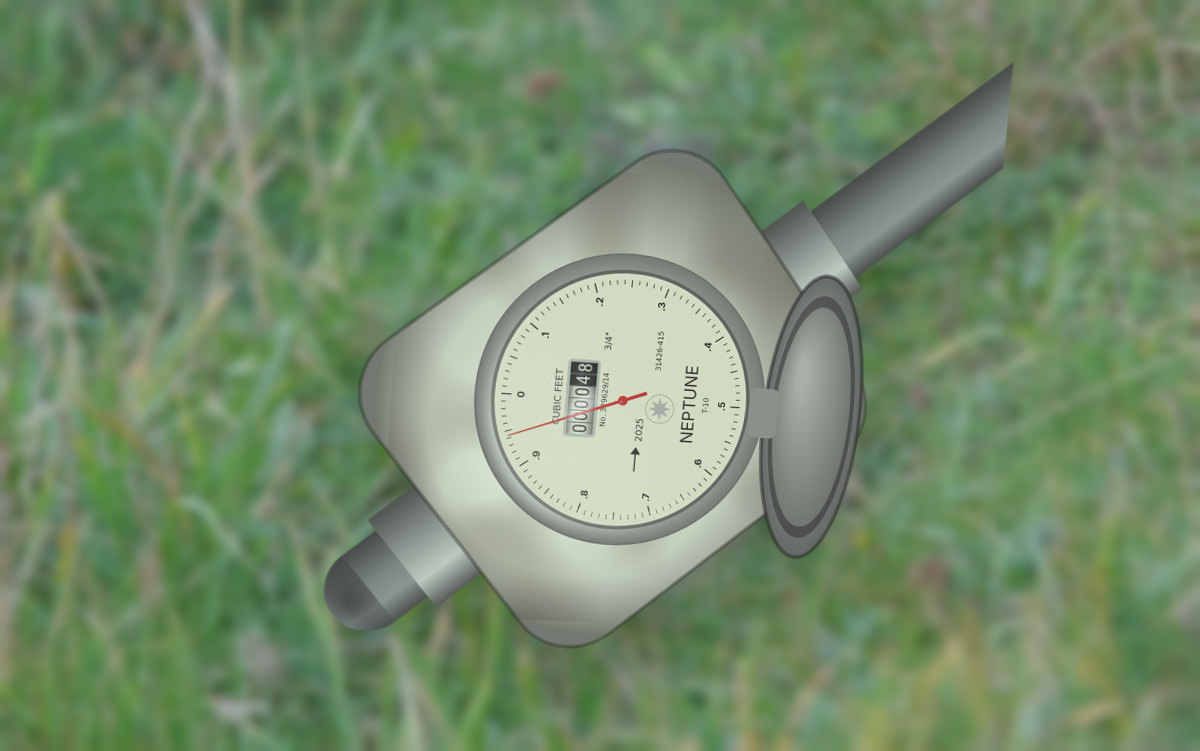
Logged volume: 47.94,ft³
